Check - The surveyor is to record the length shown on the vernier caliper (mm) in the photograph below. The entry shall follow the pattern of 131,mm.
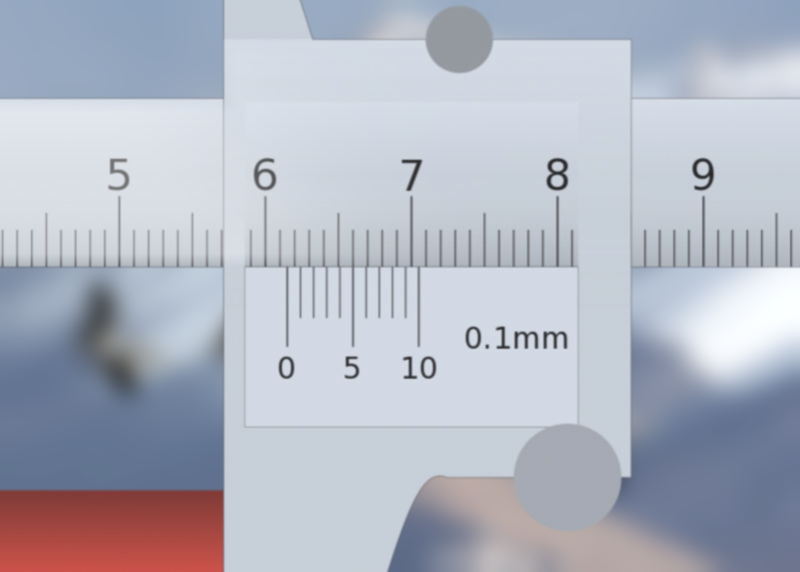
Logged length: 61.5,mm
